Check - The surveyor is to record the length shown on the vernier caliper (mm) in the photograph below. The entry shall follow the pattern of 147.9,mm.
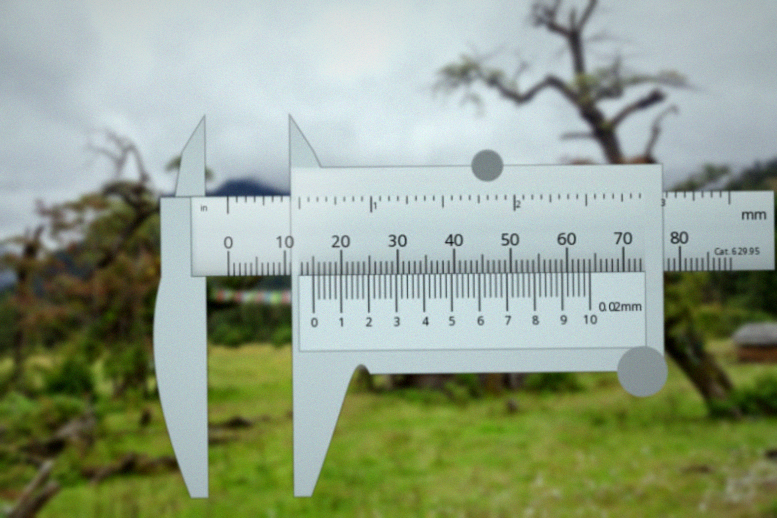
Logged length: 15.0,mm
